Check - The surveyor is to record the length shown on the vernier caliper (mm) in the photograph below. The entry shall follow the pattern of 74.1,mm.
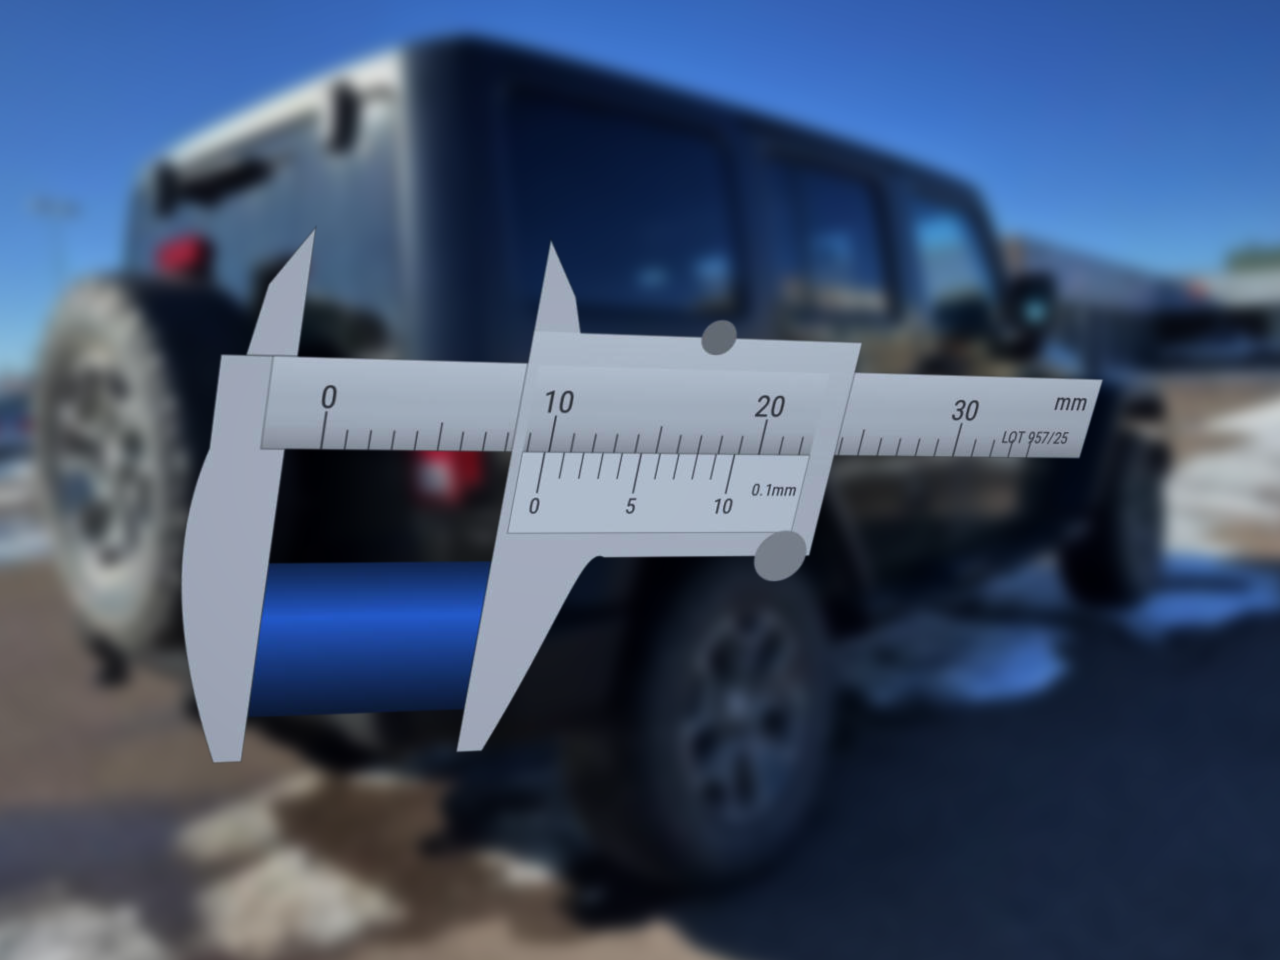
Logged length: 9.8,mm
